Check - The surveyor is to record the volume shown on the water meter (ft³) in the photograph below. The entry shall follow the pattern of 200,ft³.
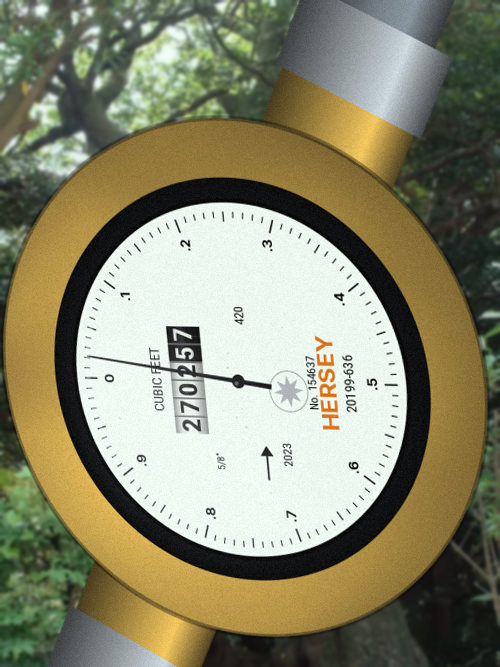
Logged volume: 270257.02,ft³
